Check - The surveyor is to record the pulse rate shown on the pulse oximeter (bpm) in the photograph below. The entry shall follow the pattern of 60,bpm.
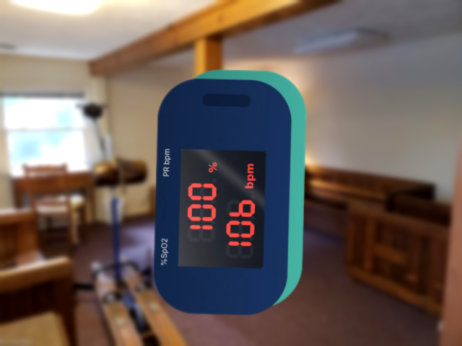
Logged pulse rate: 106,bpm
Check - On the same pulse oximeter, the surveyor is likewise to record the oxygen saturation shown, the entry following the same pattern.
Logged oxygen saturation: 100,%
